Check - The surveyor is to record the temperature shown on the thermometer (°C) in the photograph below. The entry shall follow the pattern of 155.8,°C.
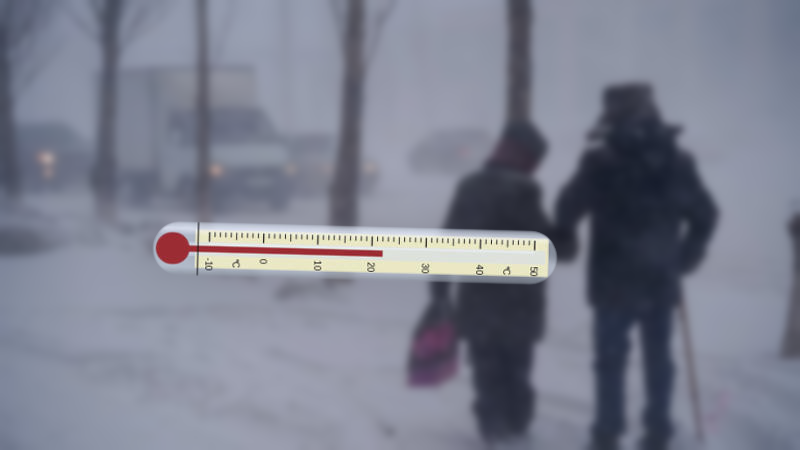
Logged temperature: 22,°C
